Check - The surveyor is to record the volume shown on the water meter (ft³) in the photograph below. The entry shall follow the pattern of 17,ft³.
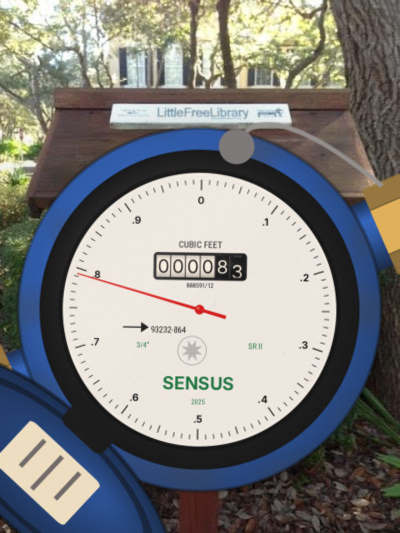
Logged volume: 82.79,ft³
